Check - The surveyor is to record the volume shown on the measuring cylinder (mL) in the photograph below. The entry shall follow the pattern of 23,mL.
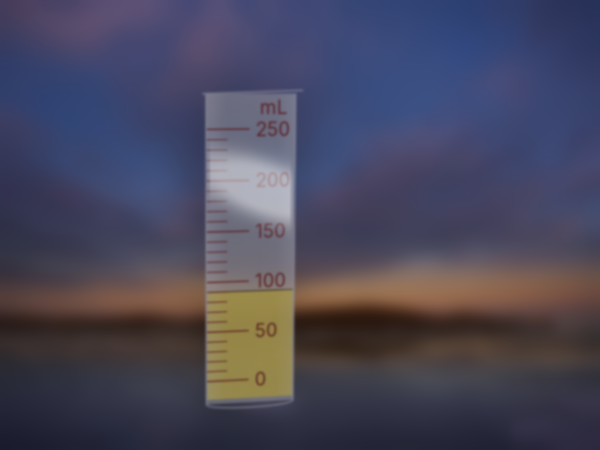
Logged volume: 90,mL
